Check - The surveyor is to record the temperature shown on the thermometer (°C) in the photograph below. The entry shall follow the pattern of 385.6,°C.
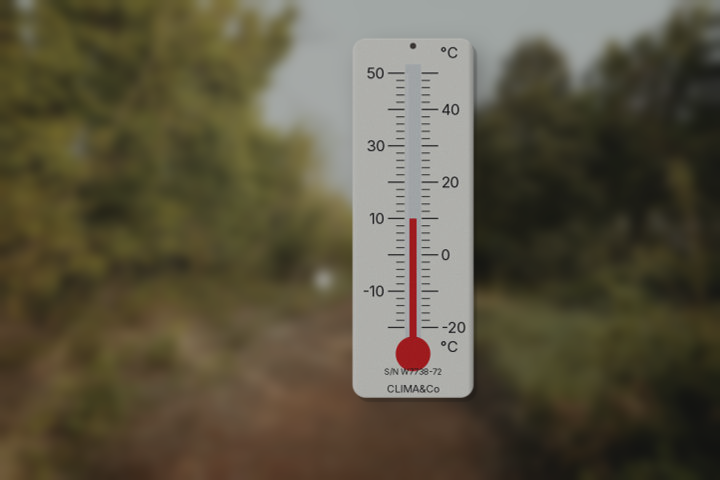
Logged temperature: 10,°C
